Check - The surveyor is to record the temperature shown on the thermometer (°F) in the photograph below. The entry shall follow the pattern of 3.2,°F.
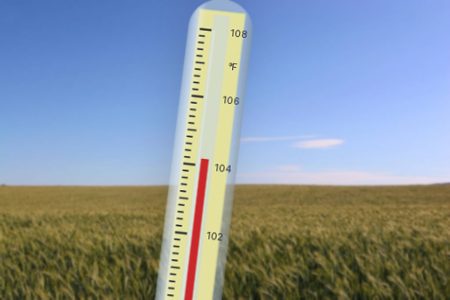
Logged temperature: 104.2,°F
